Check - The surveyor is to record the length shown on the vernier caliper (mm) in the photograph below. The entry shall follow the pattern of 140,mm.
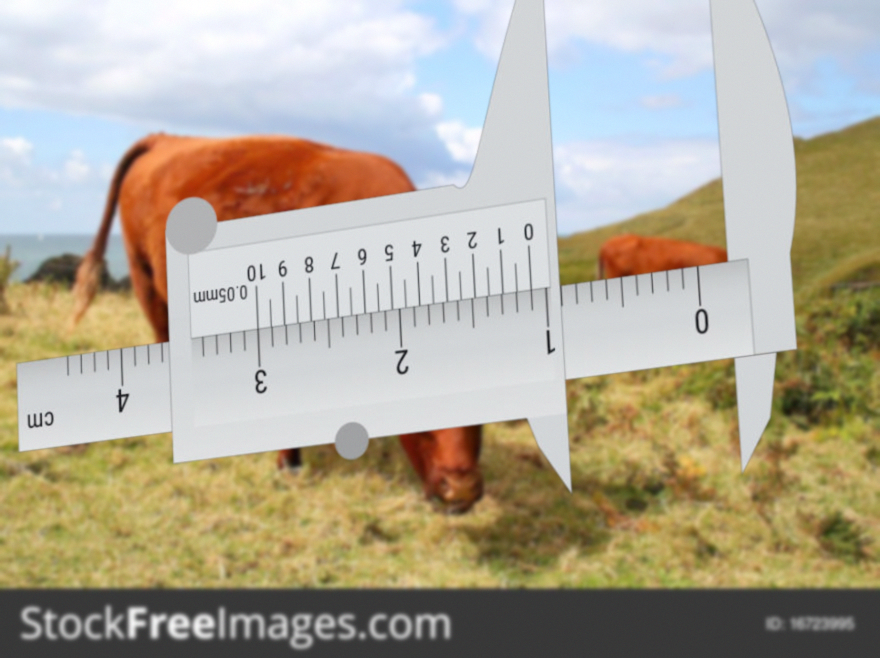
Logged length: 11.0,mm
